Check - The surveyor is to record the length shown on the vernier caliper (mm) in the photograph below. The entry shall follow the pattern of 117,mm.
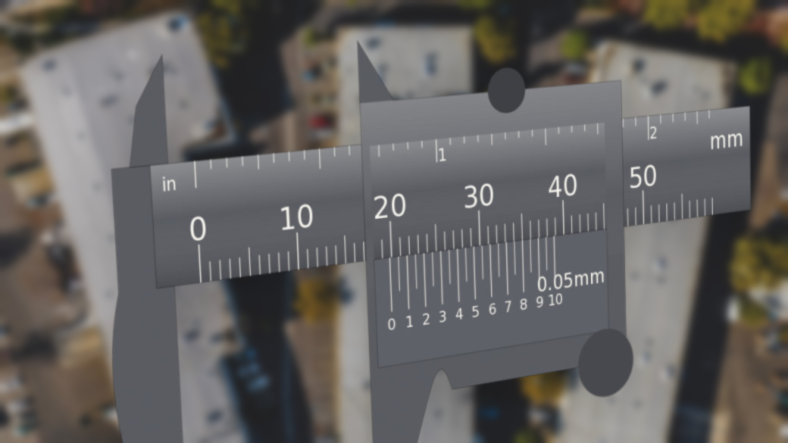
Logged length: 19.8,mm
